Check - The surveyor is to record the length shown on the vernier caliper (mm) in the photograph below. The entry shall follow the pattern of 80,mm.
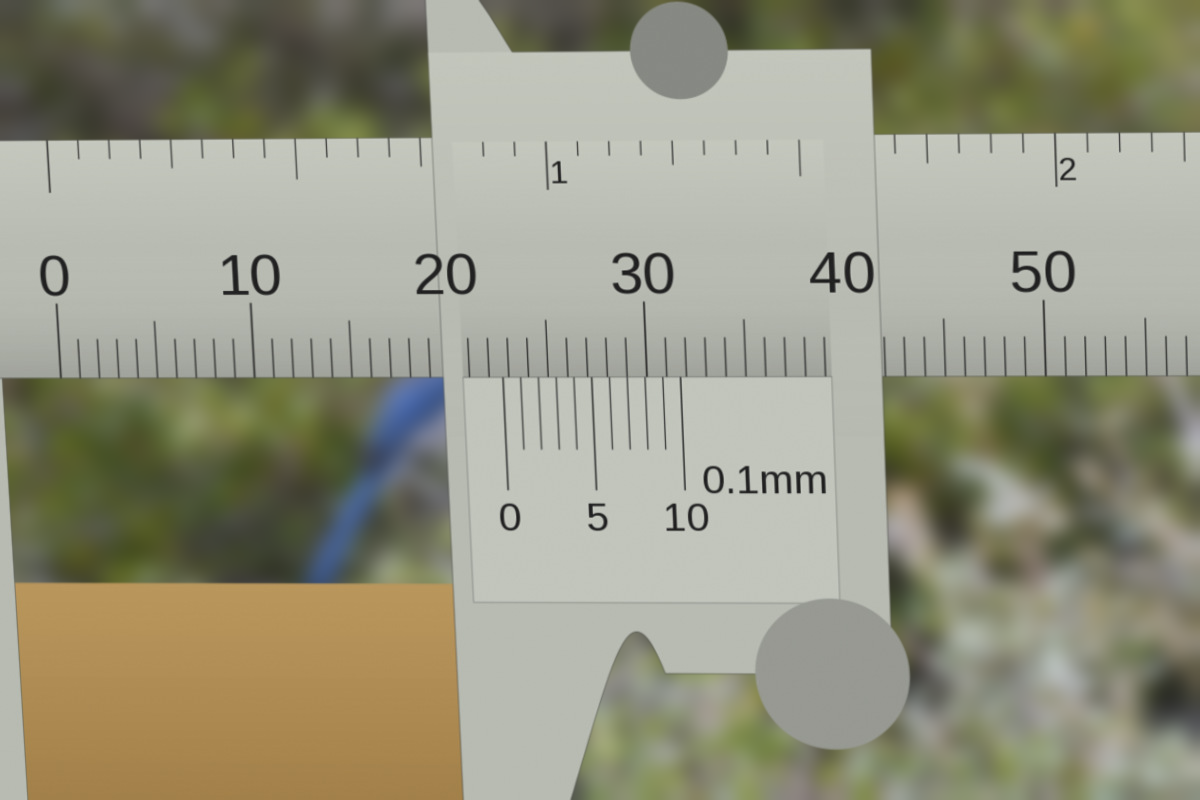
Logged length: 22.7,mm
